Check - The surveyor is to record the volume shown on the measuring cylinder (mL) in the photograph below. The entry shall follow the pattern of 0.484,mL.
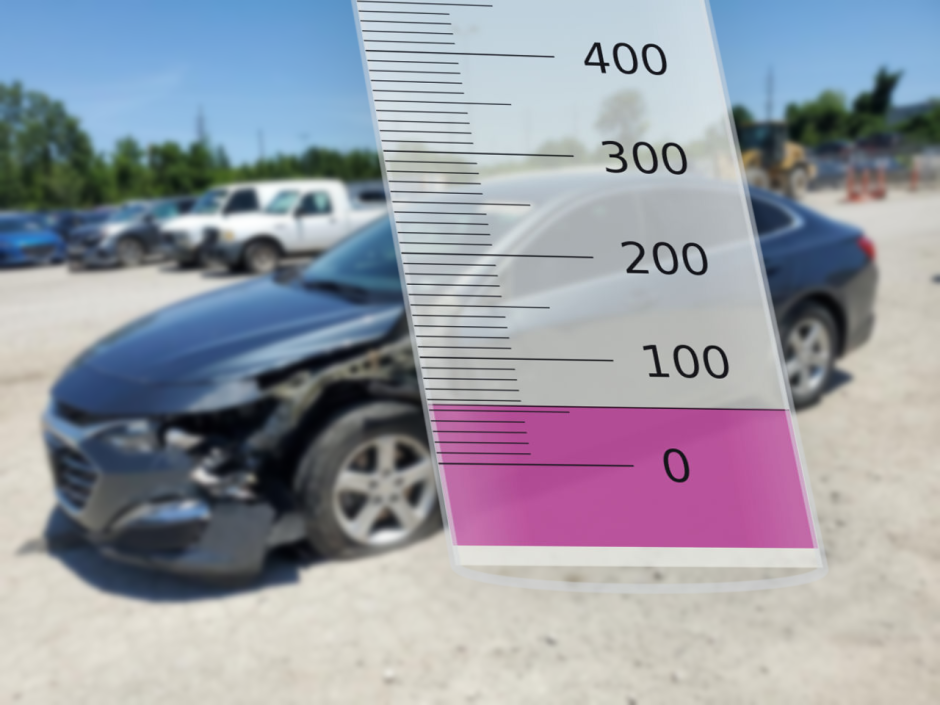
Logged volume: 55,mL
